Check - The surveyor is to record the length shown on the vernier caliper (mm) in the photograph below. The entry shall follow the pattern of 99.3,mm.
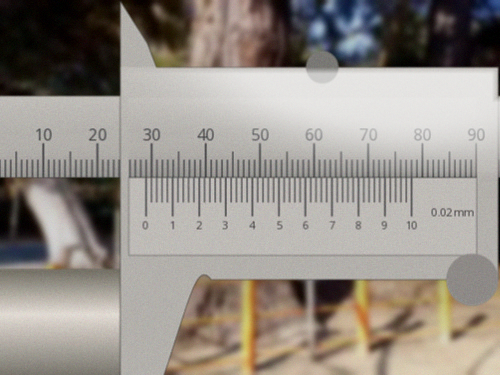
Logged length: 29.0,mm
